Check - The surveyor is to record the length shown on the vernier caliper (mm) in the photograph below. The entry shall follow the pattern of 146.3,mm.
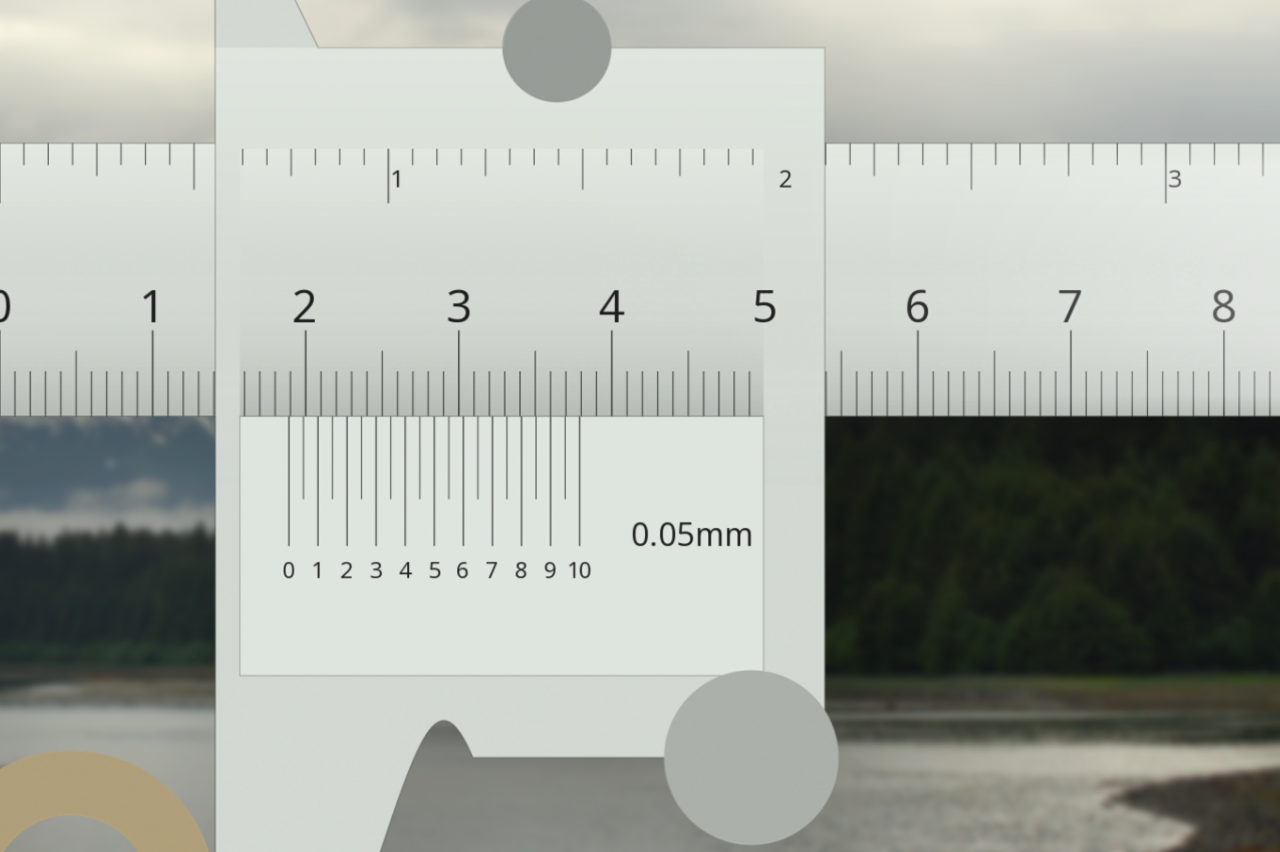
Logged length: 18.9,mm
